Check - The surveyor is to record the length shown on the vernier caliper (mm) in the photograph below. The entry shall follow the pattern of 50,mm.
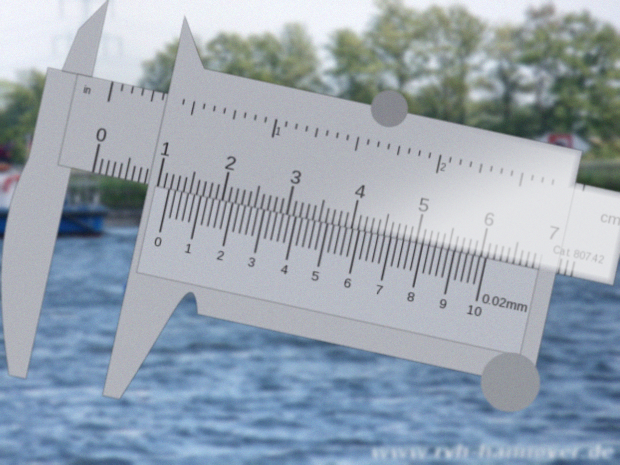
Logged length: 11.8,mm
